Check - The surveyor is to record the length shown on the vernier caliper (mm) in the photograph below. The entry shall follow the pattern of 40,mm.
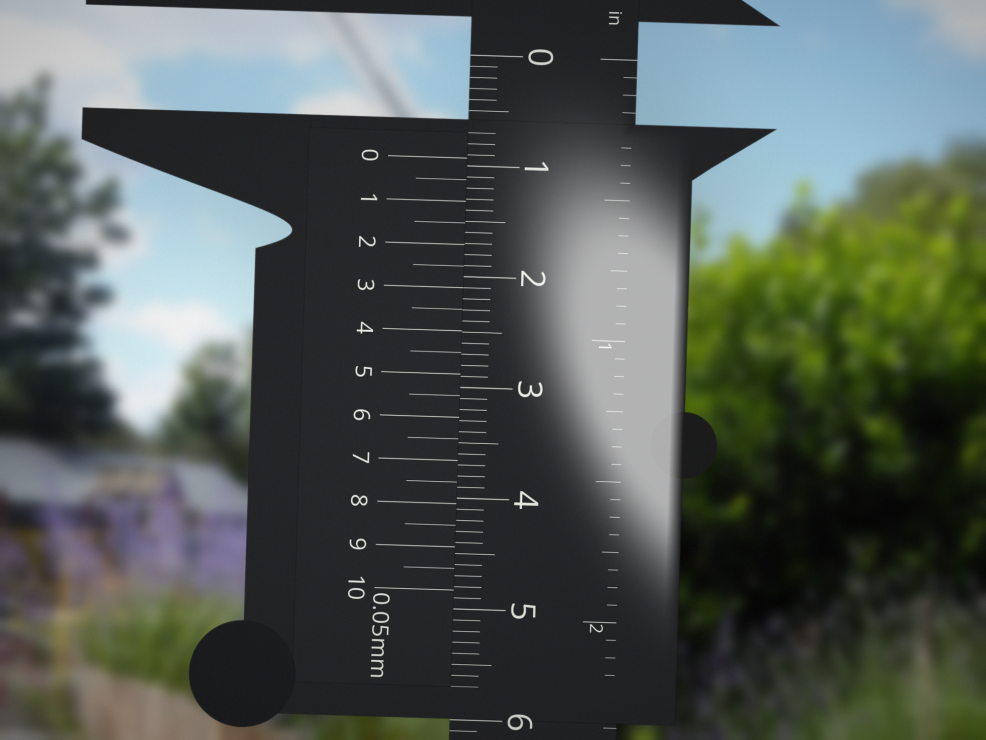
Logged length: 9.3,mm
